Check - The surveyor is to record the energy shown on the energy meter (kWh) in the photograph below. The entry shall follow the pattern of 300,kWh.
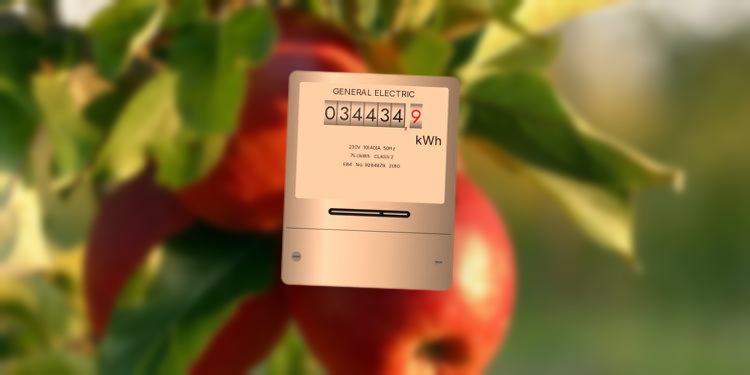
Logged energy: 34434.9,kWh
